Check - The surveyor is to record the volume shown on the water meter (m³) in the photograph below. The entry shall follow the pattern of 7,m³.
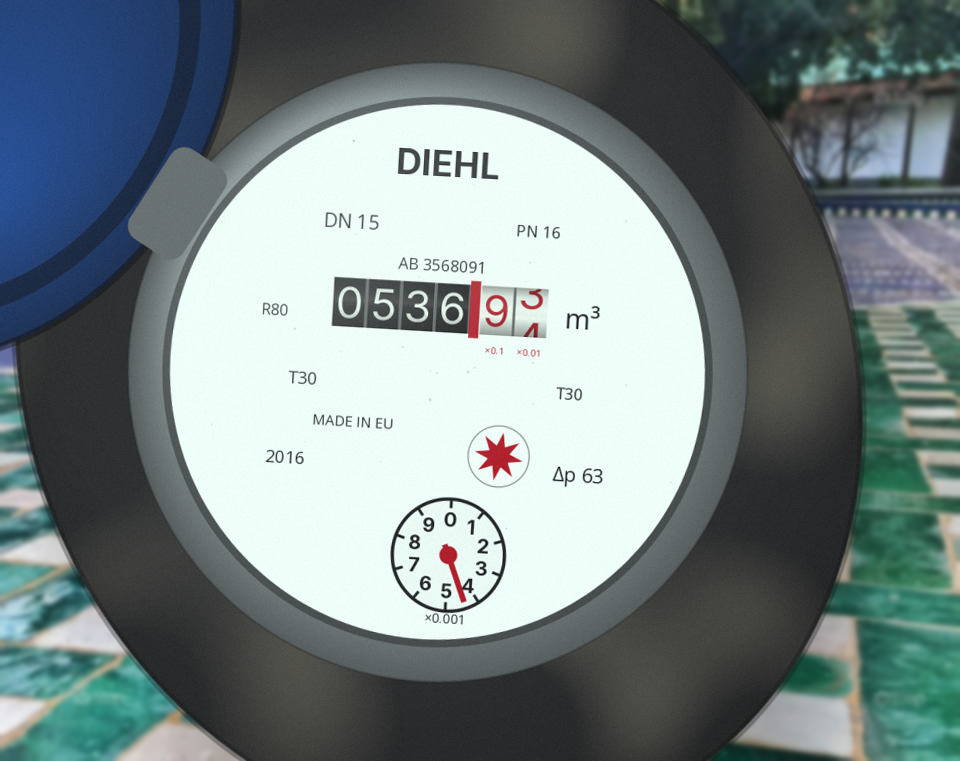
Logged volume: 536.934,m³
